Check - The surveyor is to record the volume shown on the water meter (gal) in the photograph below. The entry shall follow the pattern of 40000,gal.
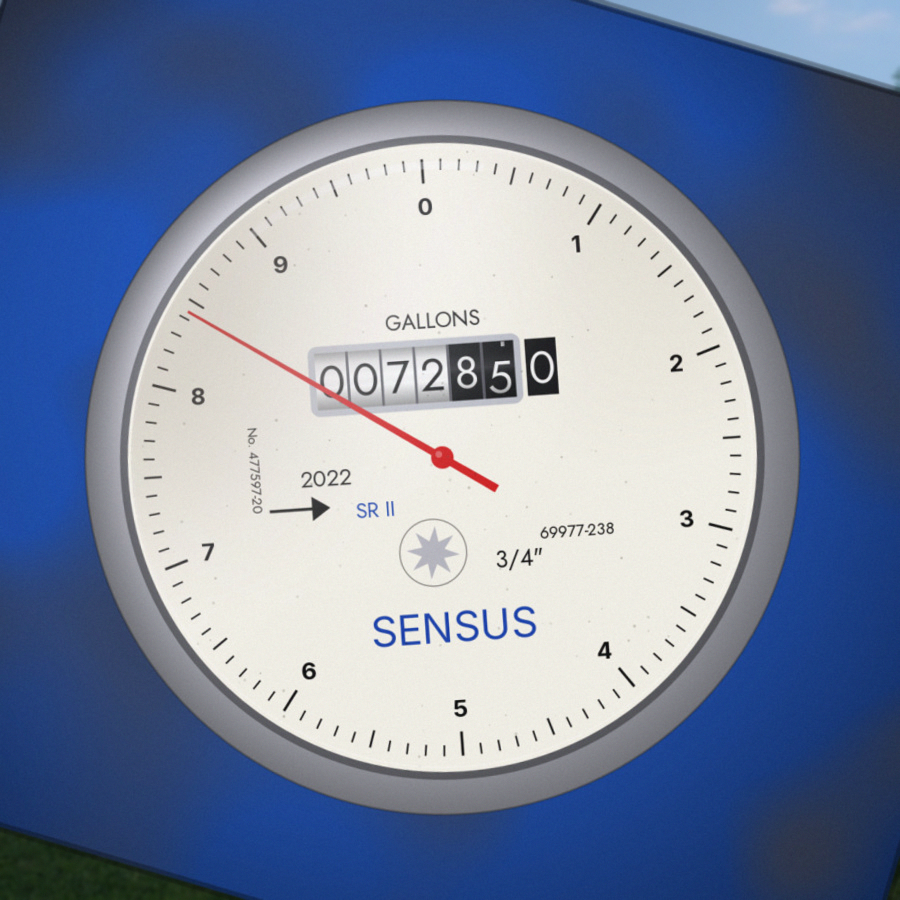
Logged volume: 72848.4,gal
